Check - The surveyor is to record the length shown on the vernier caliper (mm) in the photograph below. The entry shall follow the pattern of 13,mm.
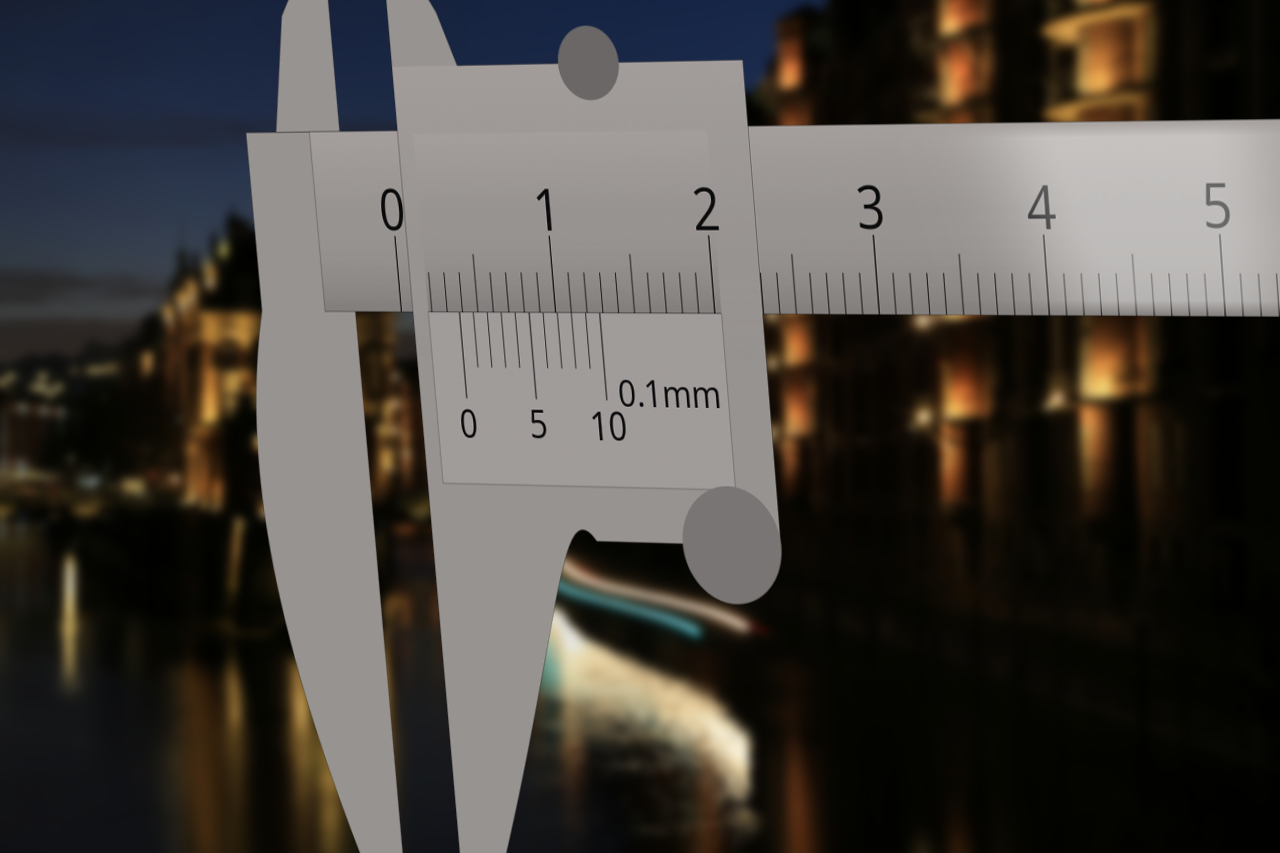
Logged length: 3.8,mm
